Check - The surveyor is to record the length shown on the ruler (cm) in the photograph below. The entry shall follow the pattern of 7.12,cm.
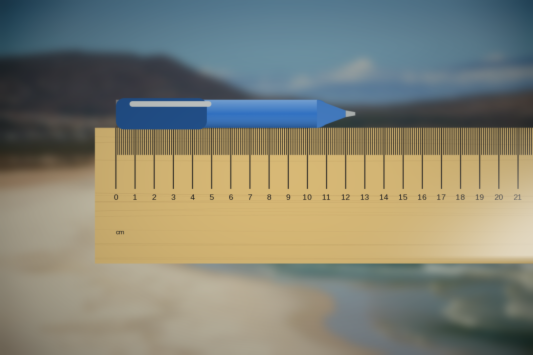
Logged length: 12.5,cm
